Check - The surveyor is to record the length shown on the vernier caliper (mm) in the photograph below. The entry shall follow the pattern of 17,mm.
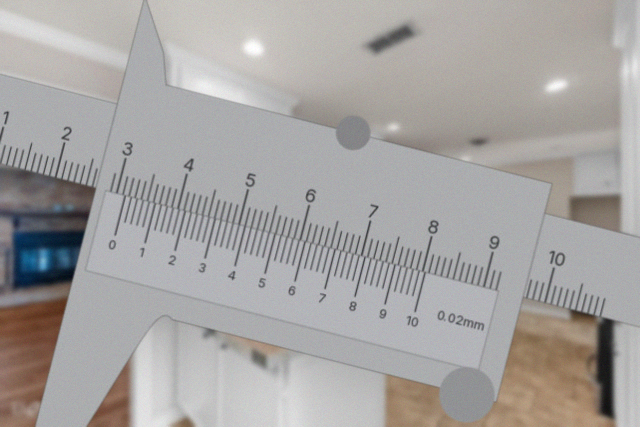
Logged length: 31.4,mm
